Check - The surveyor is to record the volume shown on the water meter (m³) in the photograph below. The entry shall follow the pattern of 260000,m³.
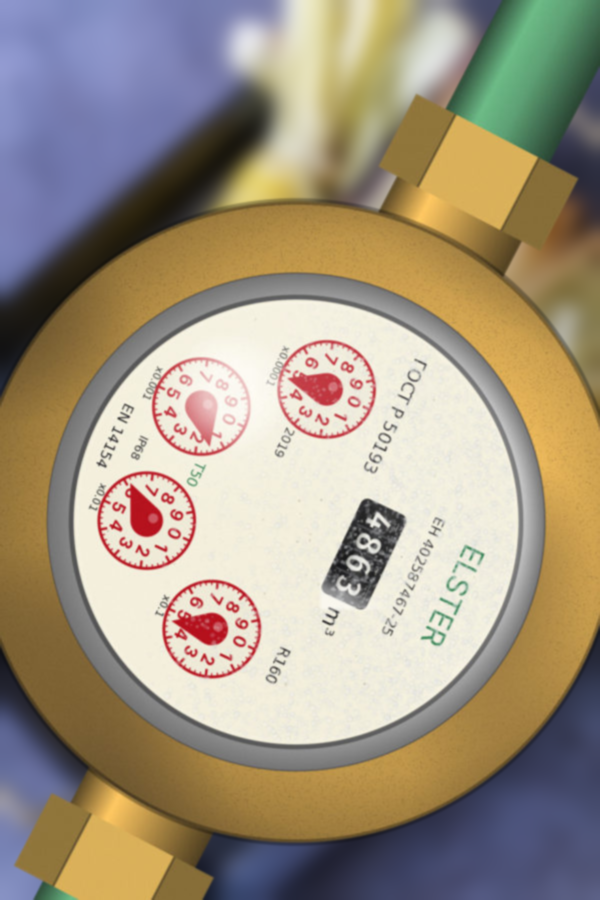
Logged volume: 4863.4614,m³
